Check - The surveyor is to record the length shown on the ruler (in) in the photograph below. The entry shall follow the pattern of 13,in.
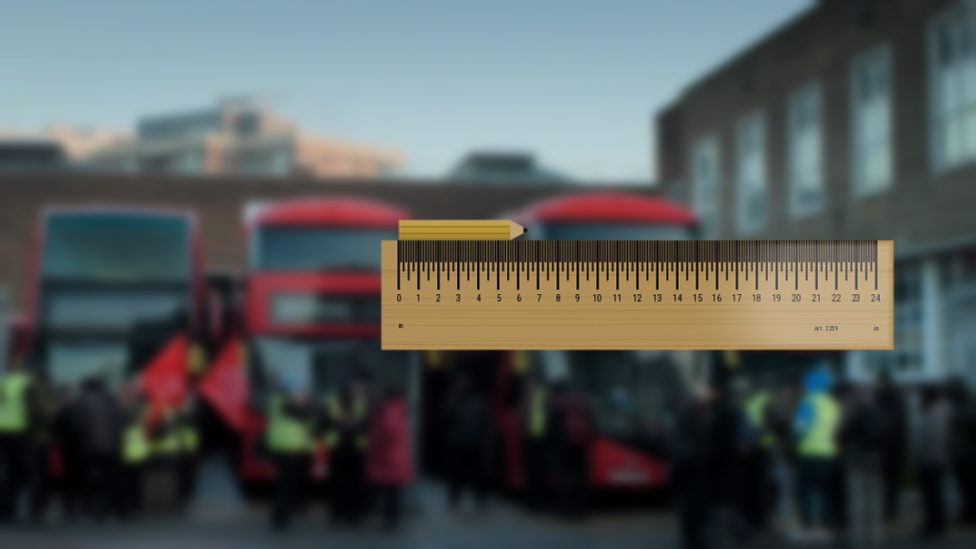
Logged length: 6.5,in
